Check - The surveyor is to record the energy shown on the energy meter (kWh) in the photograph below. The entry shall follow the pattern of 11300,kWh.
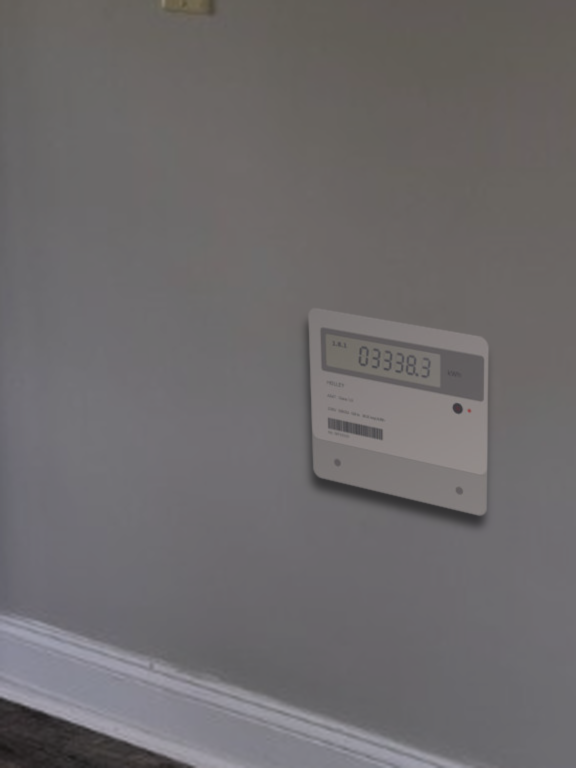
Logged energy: 3338.3,kWh
